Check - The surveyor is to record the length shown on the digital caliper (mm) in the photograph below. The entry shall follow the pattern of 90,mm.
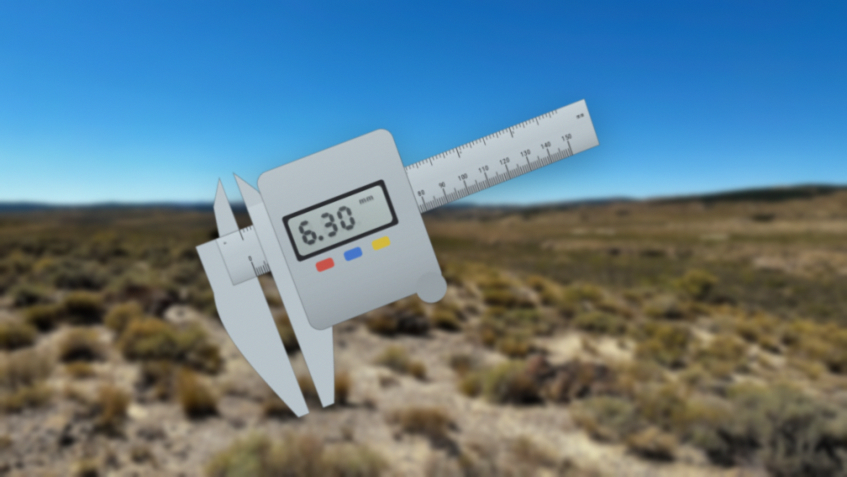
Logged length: 6.30,mm
